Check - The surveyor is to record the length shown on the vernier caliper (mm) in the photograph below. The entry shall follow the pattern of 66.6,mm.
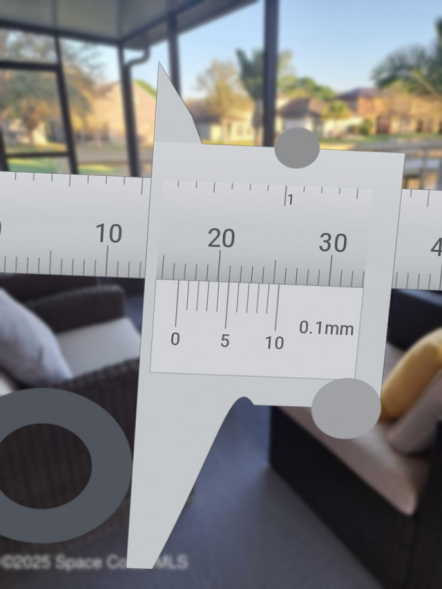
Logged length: 16.5,mm
